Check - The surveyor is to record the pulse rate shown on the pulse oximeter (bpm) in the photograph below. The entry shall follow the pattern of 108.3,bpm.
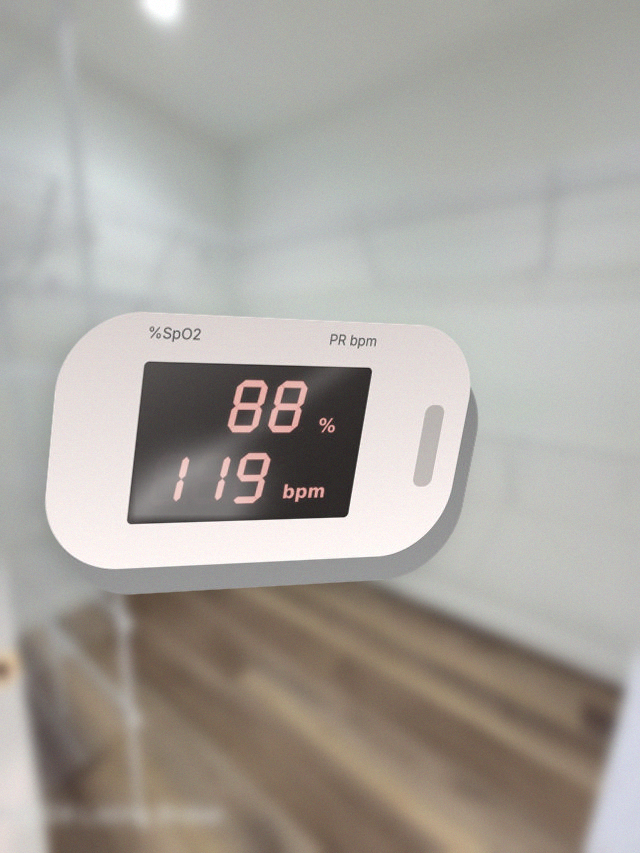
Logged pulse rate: 119,bpm
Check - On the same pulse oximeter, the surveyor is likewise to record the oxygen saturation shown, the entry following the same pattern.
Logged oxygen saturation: 88,%
